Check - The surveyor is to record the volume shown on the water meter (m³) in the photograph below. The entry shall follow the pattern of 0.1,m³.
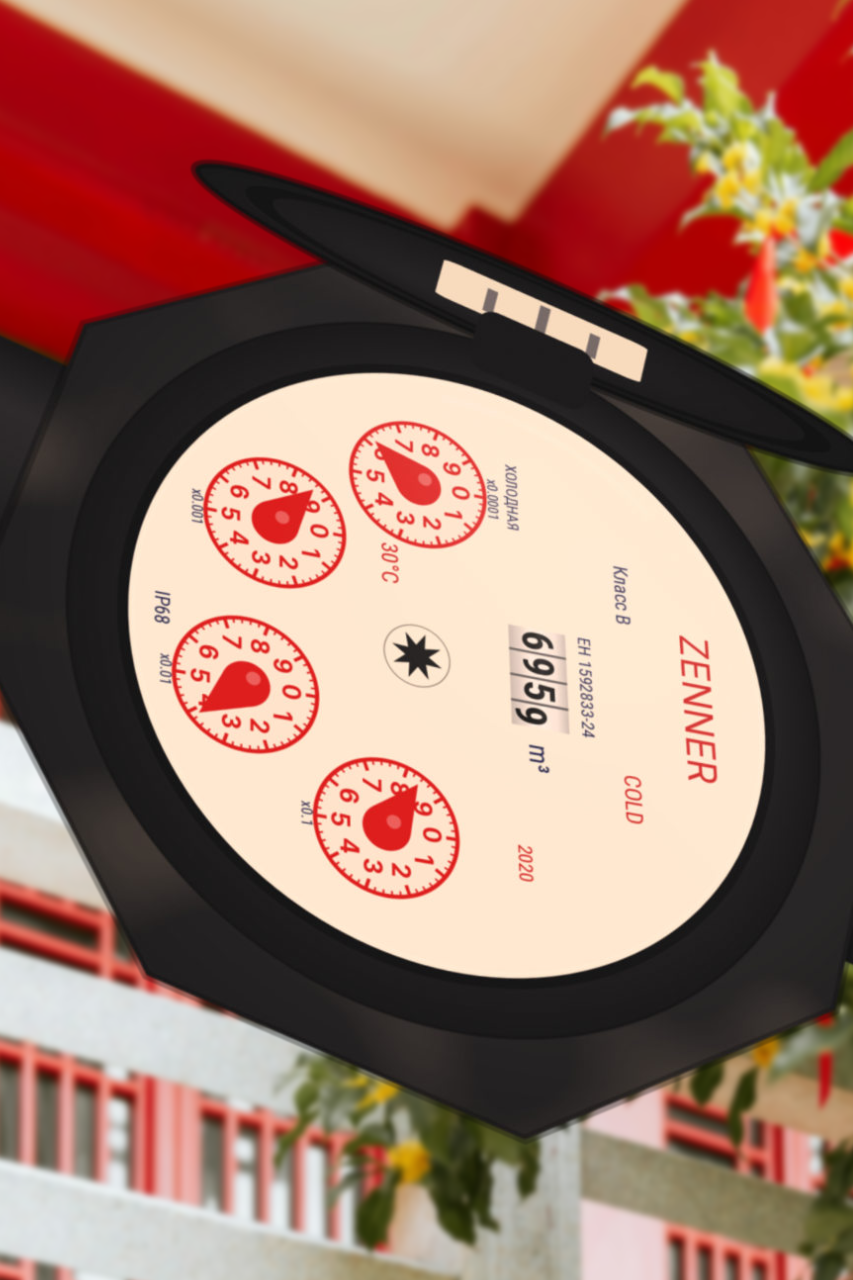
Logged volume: 6958.8386,m³
